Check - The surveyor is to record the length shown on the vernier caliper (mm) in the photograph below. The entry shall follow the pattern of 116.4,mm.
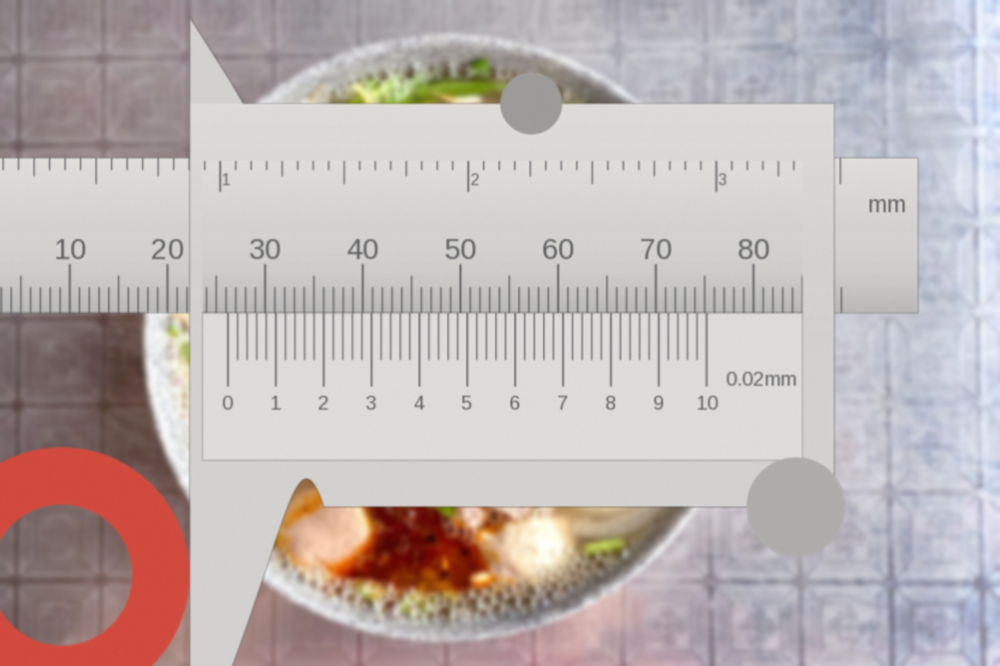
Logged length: 26.2,mm
